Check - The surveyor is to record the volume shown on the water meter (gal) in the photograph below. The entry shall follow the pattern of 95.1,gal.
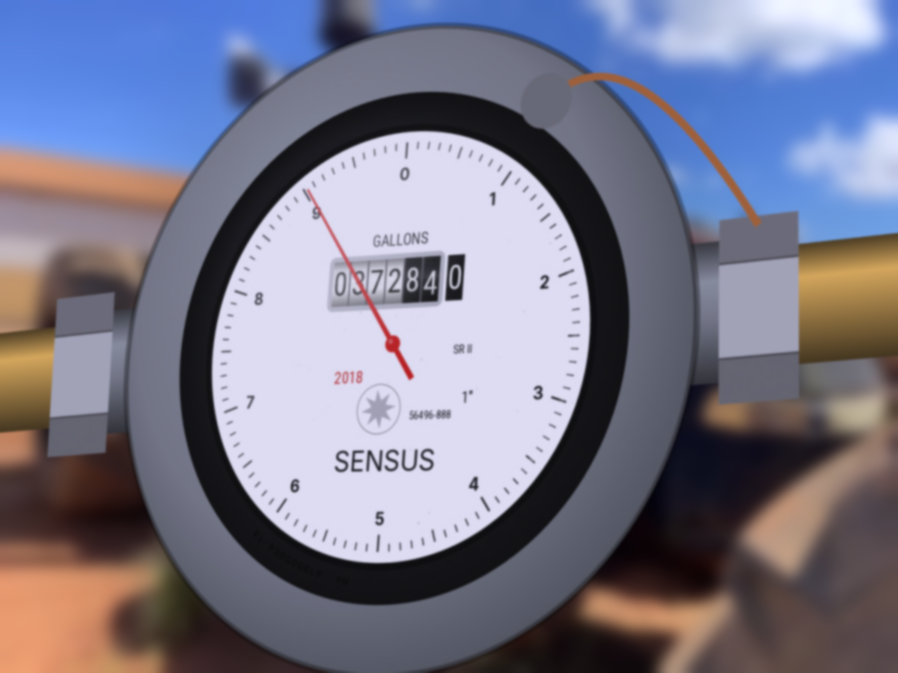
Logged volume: 372839.0,gal
